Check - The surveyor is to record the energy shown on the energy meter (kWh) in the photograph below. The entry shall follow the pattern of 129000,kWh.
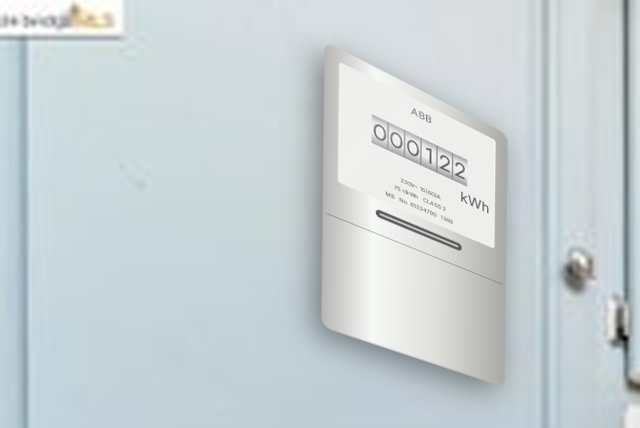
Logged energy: 122,kWh
